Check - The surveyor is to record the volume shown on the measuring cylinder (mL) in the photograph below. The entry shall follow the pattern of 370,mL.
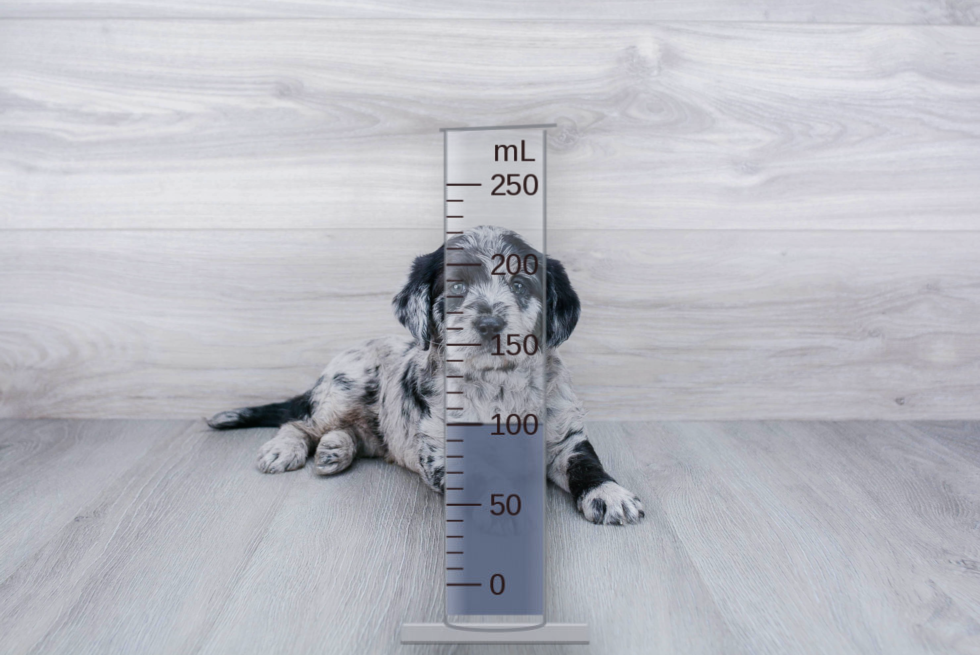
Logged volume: 100,mL
